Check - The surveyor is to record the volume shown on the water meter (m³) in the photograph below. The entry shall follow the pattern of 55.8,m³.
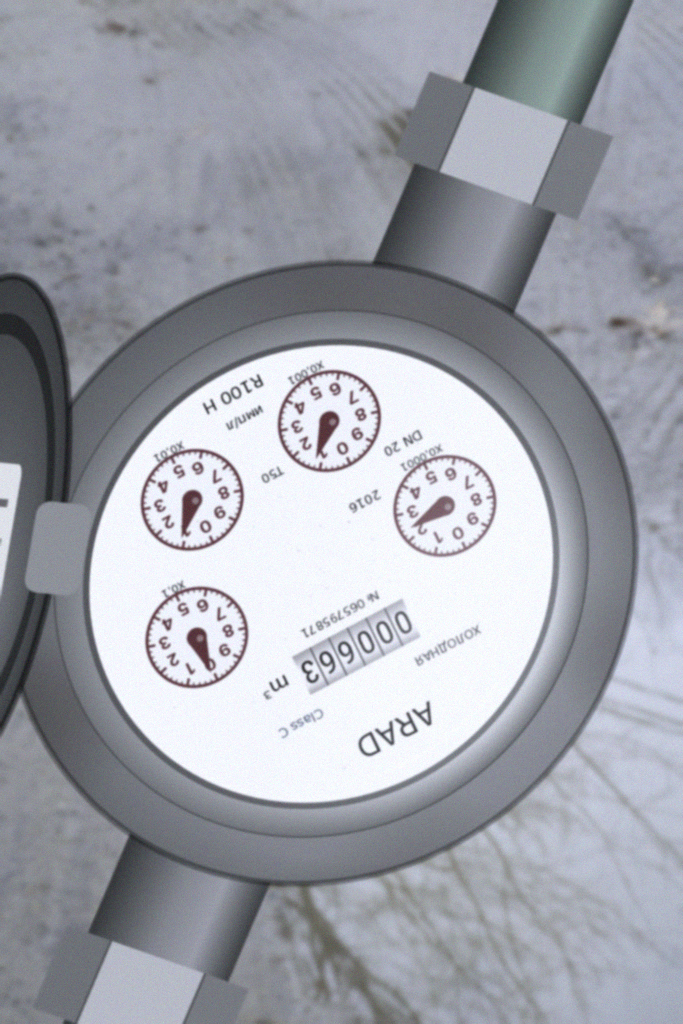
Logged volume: 663.0112,m³
